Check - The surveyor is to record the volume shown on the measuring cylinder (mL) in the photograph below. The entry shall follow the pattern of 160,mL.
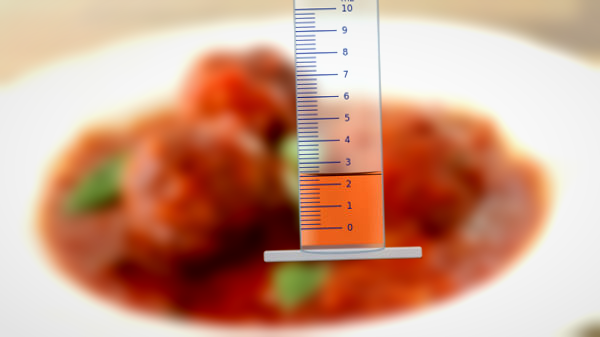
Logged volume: 2.4,mL
